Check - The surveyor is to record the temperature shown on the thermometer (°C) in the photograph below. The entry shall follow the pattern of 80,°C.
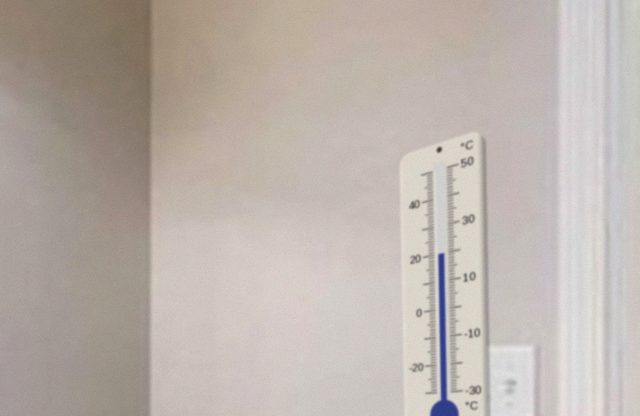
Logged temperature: 20,°C
